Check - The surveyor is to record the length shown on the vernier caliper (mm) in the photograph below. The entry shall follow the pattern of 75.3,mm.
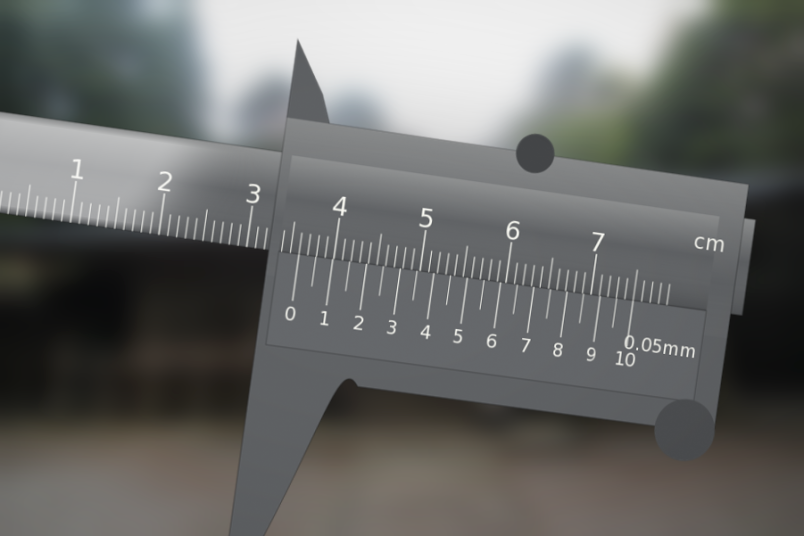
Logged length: 36.0,mm
